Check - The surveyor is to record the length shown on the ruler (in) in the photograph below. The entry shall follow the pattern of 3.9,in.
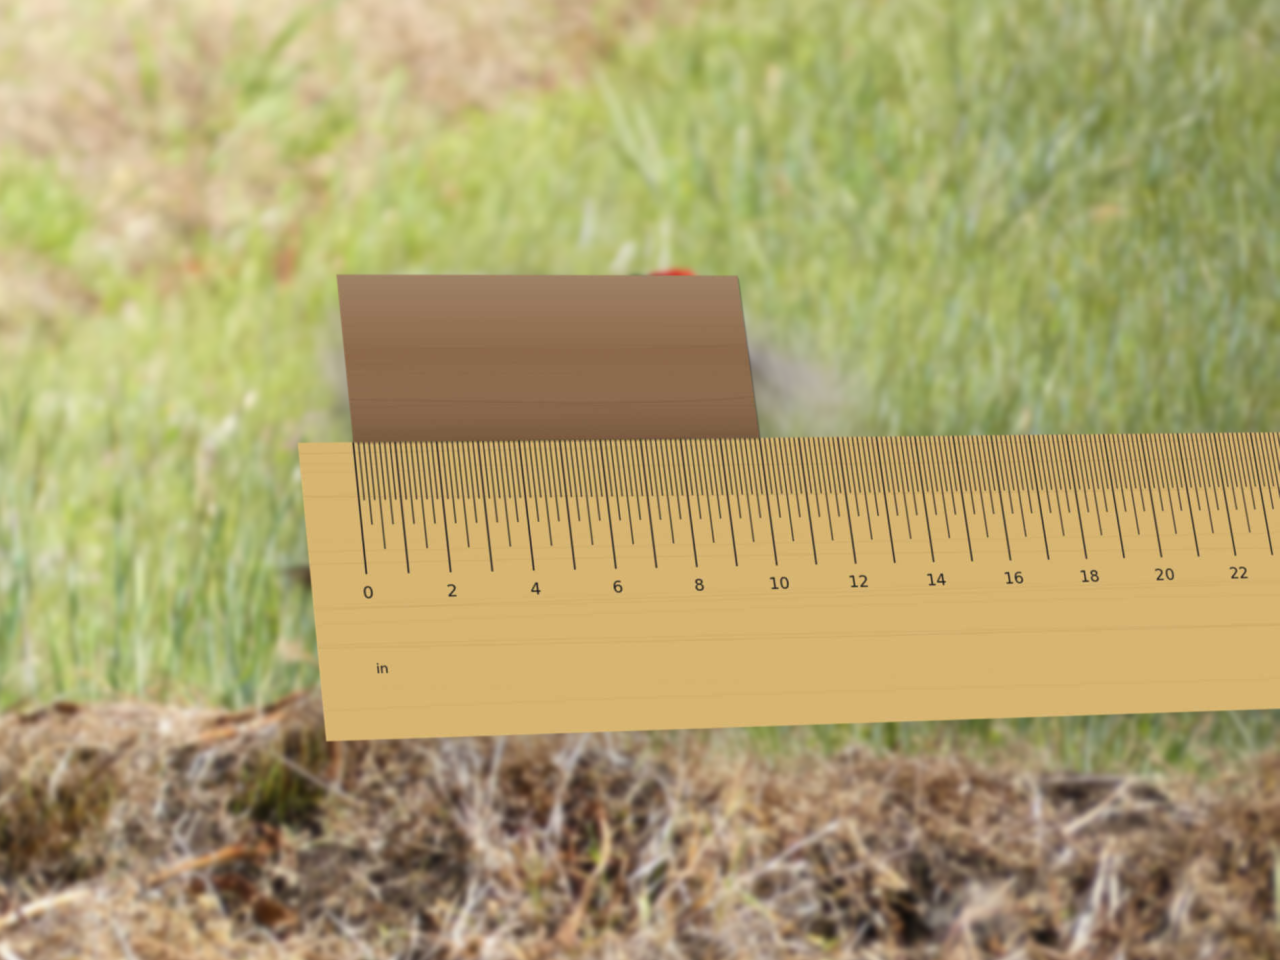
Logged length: 10,in
